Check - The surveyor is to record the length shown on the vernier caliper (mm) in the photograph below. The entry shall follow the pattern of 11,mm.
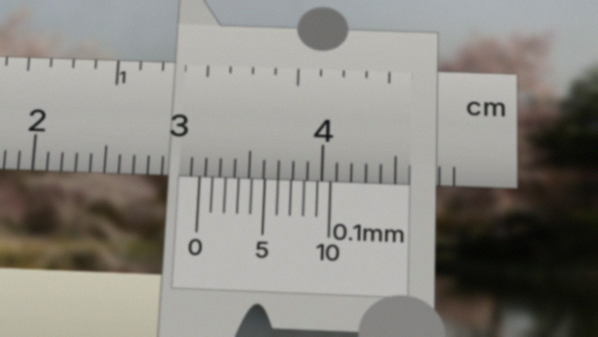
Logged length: 31.6,mm
